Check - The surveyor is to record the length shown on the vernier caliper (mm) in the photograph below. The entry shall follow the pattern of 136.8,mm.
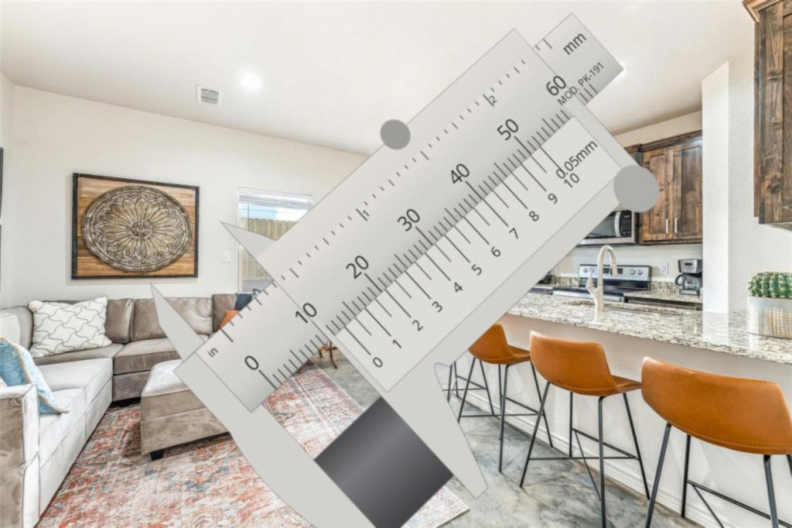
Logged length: 12.8,mm
